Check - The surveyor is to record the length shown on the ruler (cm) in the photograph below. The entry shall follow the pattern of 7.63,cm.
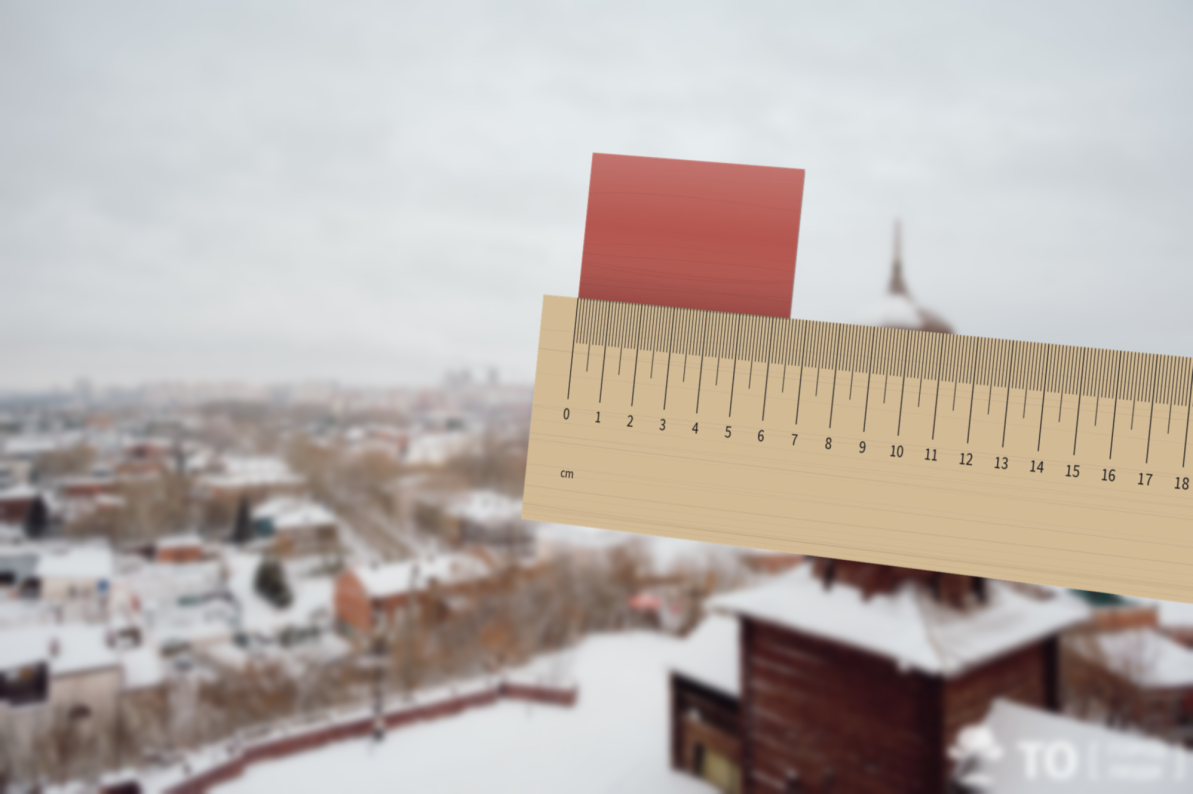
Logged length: 6.5,cm
